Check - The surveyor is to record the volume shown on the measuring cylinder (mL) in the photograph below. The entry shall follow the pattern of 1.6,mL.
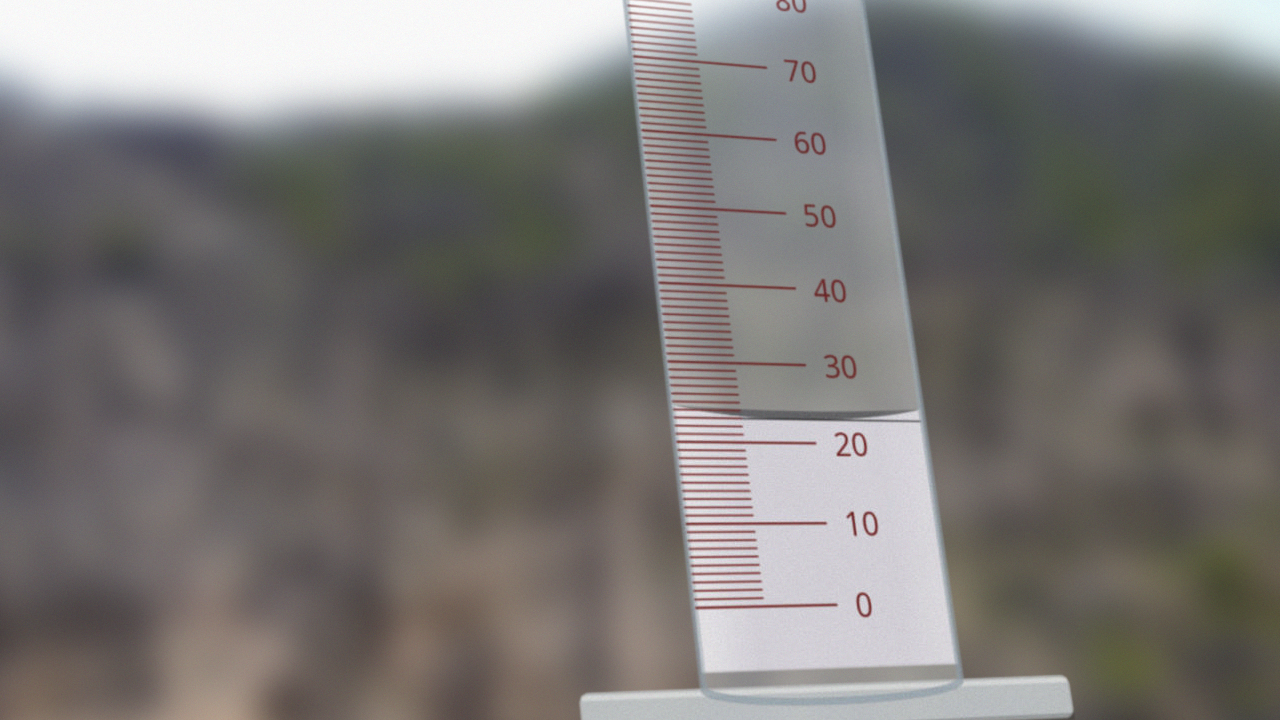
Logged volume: 23,mL
